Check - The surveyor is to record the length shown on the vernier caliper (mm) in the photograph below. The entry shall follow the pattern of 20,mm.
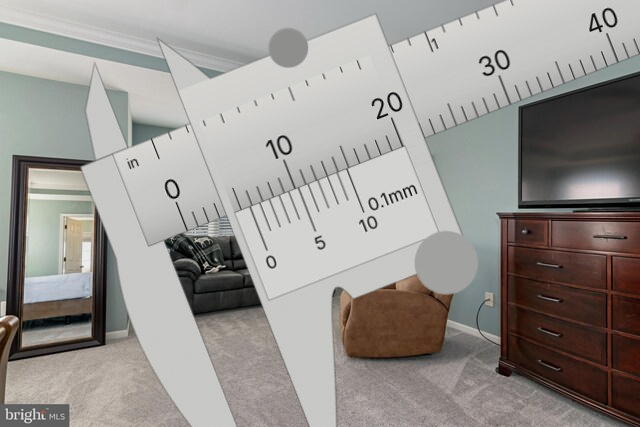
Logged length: 5.8,mm
